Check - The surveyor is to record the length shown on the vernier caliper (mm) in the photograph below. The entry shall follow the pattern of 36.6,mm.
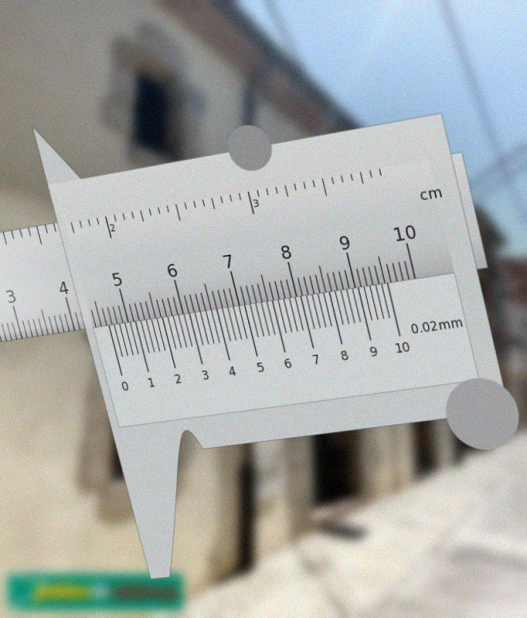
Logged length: 46.4,mm
